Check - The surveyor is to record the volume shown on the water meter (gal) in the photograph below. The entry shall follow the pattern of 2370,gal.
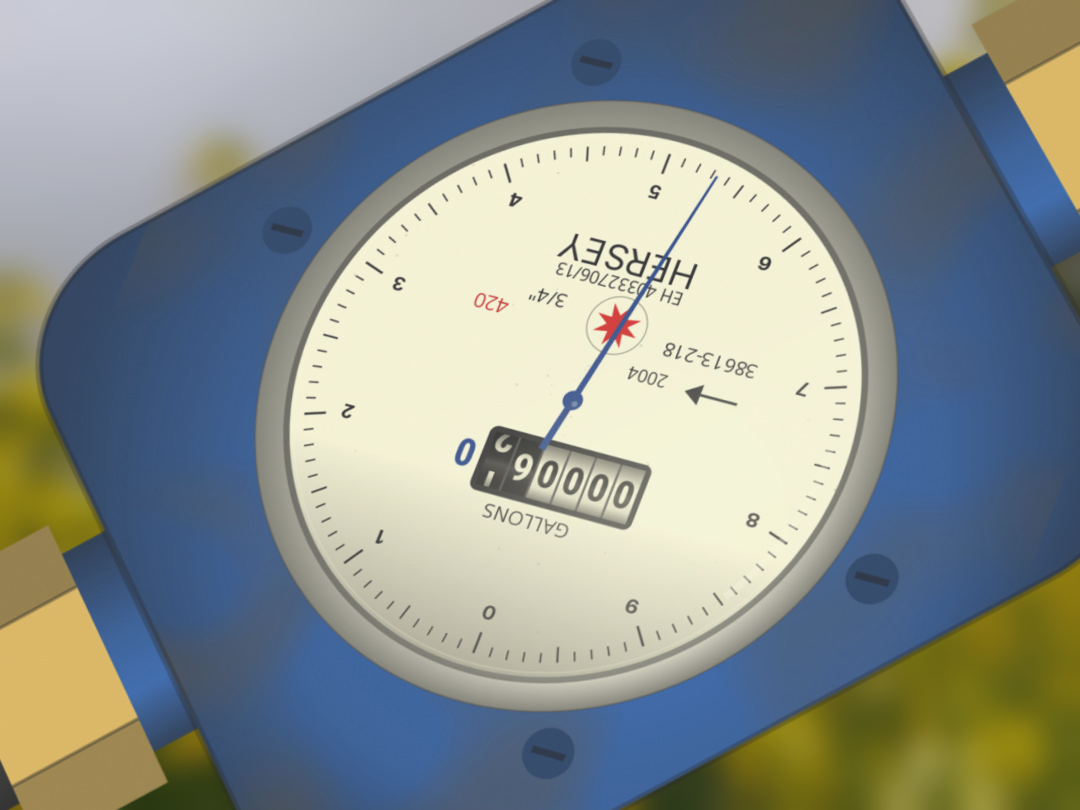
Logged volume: 615.3,gal
